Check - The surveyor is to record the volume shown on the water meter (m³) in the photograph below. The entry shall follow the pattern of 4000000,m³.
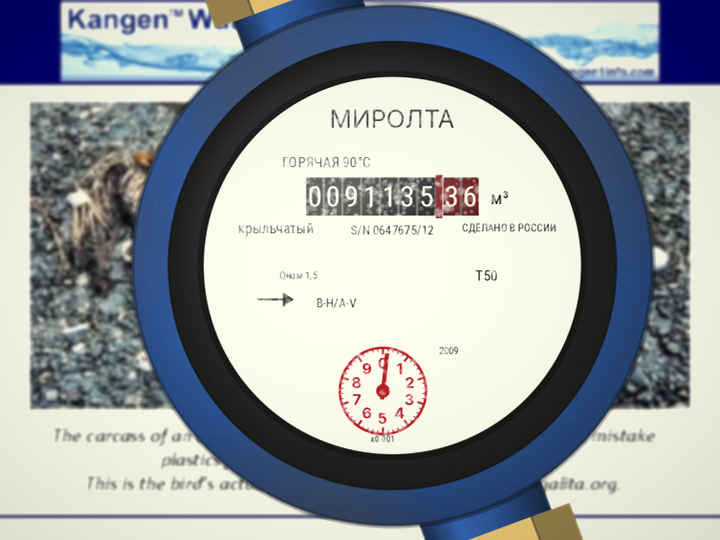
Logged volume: 91135.360,m³
